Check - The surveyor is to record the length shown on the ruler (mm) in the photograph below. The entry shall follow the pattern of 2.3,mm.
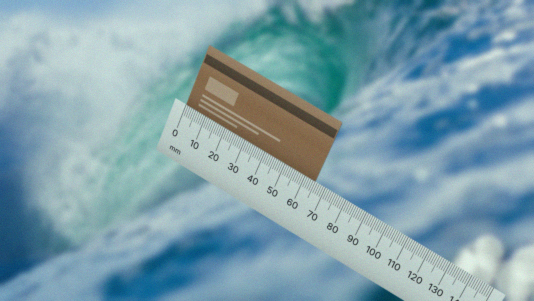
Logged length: 65,mm
